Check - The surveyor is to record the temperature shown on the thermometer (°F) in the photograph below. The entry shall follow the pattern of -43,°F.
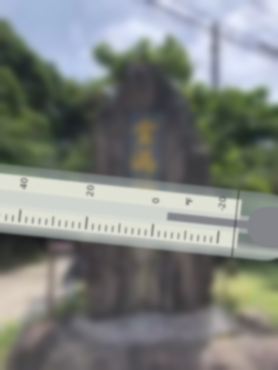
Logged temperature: -4,°F
